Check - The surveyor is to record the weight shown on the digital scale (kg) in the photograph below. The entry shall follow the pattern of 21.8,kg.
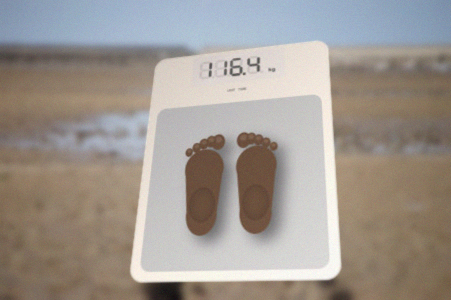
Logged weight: 116.4,kg
